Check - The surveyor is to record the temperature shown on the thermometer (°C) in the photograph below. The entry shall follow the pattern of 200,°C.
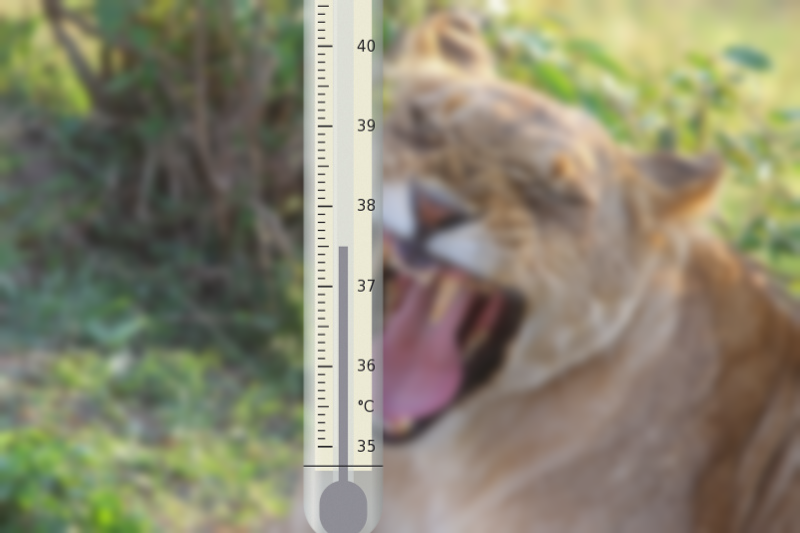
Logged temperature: 37.5,°C
